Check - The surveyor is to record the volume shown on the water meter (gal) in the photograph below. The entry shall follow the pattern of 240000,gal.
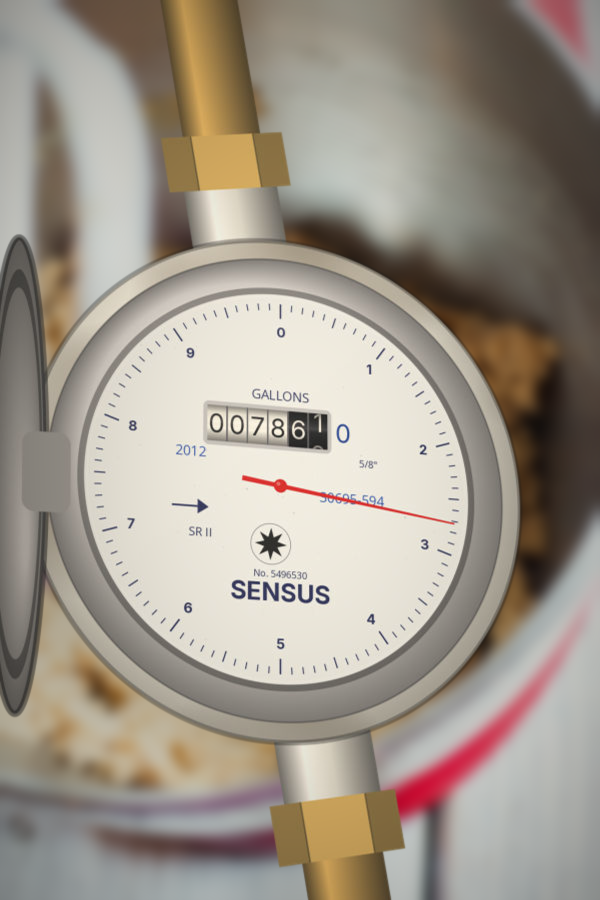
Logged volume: 78612.7,gal
